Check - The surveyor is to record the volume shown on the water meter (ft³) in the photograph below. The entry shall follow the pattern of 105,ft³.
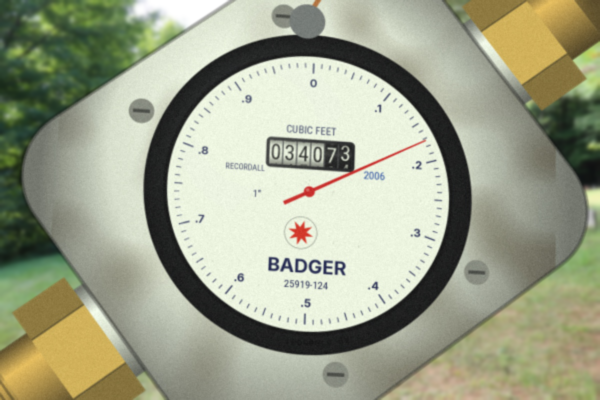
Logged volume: 34073.17,ft³
